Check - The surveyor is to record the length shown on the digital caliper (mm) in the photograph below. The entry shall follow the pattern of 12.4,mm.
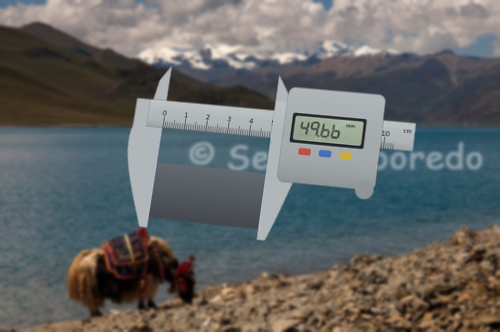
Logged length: 49.66,mm
